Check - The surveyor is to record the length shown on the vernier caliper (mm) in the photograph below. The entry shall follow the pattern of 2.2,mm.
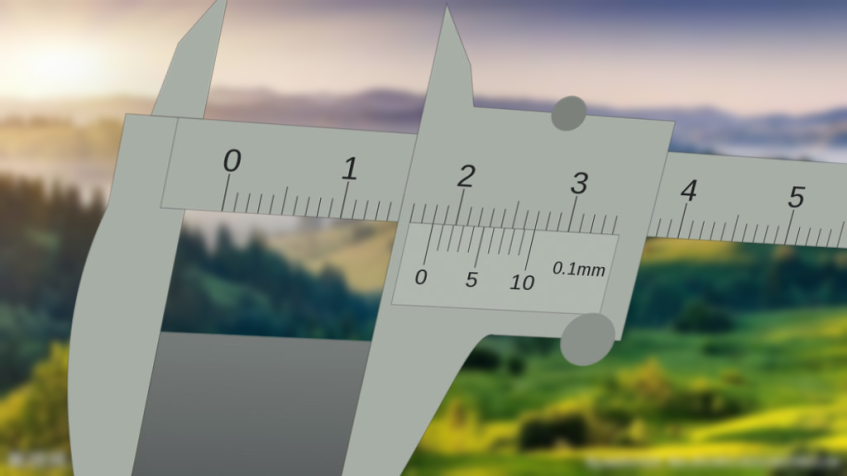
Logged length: 18.0,mm
